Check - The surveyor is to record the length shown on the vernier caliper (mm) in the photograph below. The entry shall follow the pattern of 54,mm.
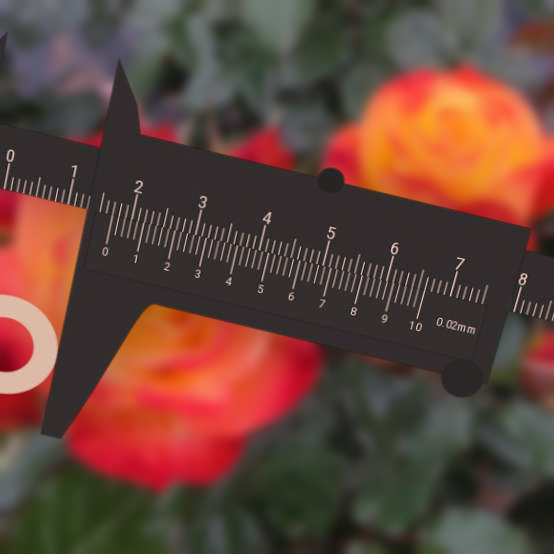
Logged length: 17.0,mm
